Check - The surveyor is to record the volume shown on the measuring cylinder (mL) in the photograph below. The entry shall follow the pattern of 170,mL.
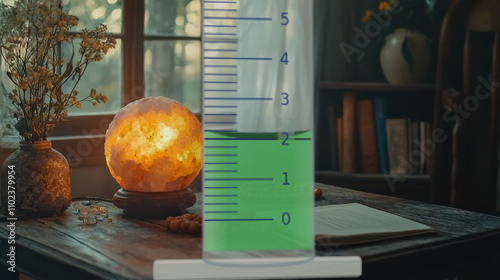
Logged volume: 2,mL
